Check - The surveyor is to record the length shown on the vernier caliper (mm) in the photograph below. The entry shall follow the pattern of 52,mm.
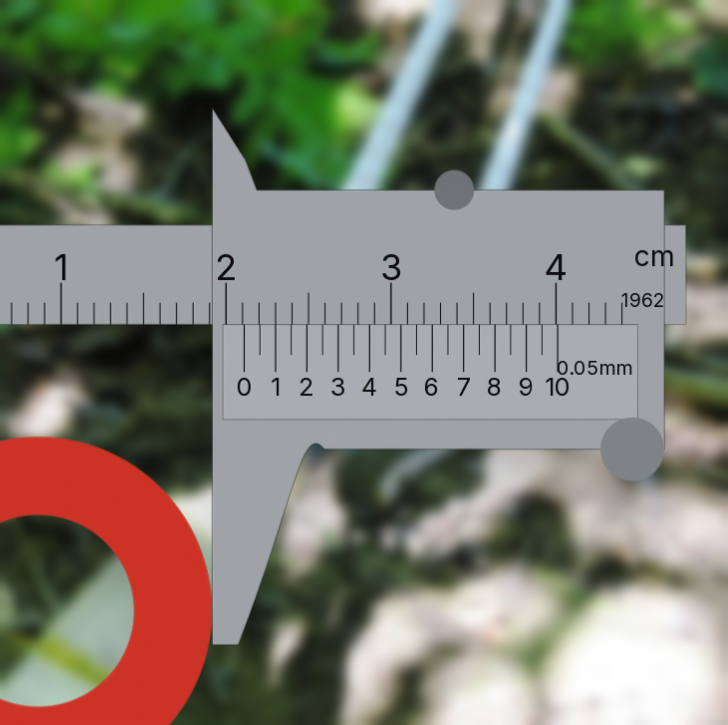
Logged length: 21.1,mm
